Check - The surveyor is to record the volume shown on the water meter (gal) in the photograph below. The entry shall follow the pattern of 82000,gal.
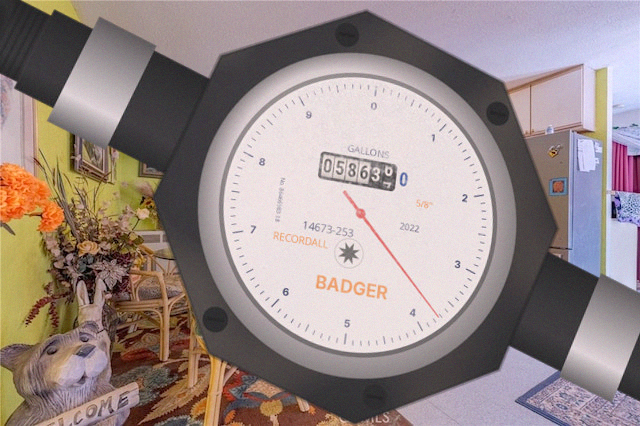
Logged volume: 586363.7,gal
